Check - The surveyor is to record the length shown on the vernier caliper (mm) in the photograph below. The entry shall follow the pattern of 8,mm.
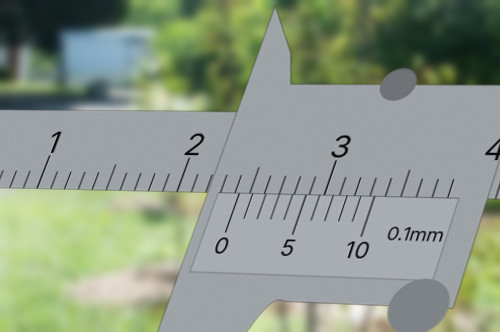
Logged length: 24.3,mm
